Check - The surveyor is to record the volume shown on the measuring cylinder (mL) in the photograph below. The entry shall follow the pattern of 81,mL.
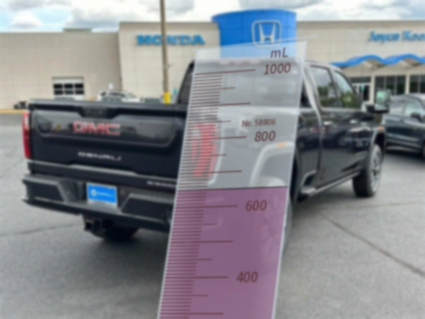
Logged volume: 650,mL
